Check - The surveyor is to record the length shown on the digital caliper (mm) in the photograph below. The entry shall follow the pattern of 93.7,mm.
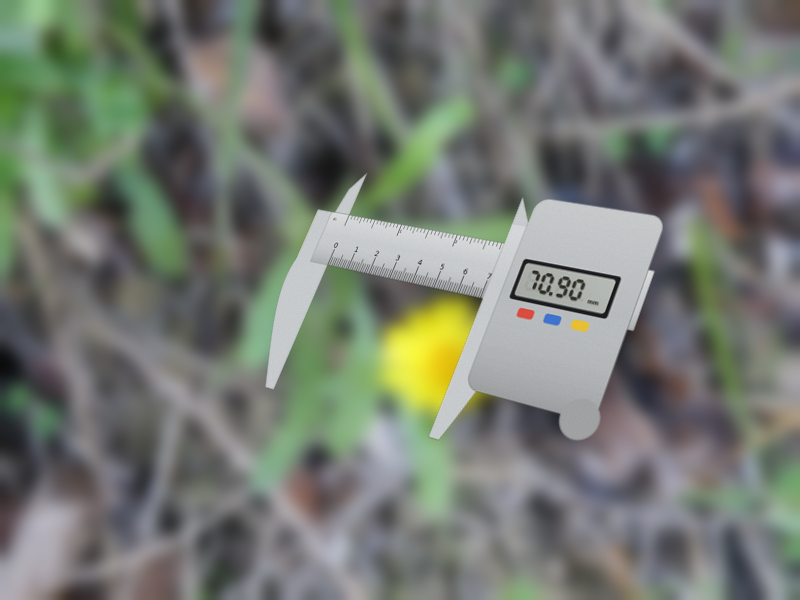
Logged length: 70.90,mm
